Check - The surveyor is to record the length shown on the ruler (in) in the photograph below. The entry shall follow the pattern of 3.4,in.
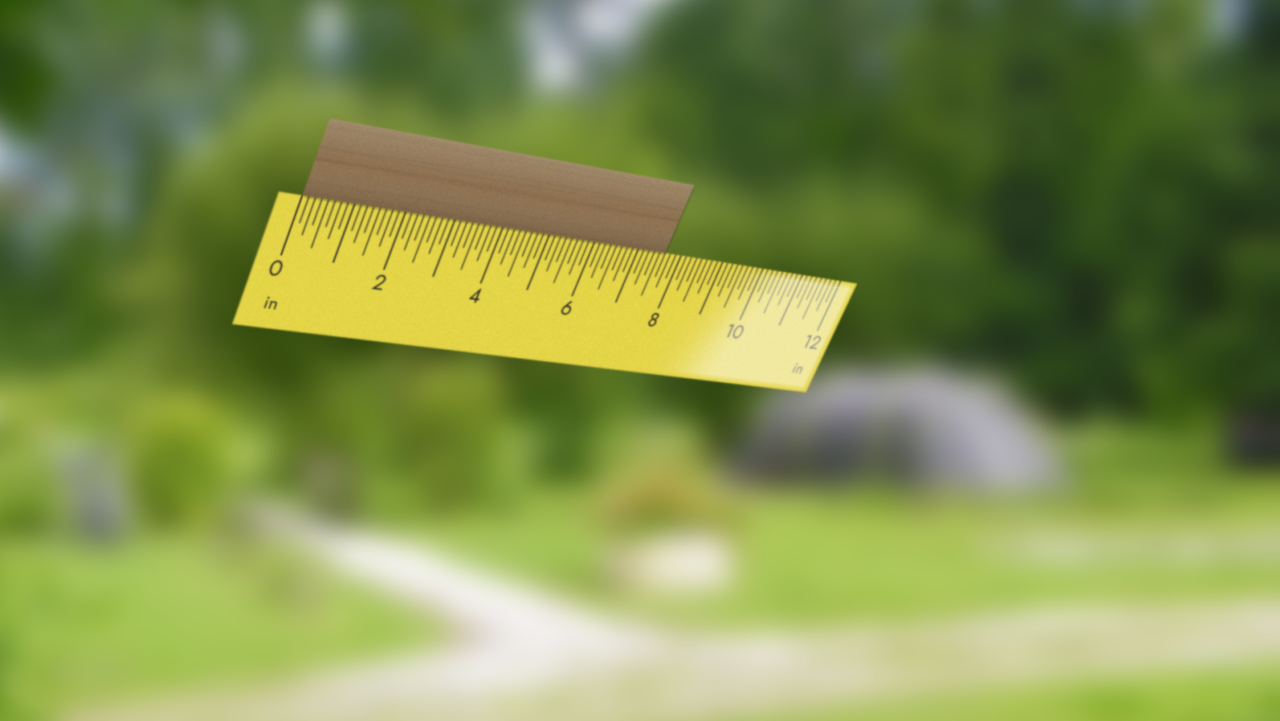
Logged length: 7.625,in
